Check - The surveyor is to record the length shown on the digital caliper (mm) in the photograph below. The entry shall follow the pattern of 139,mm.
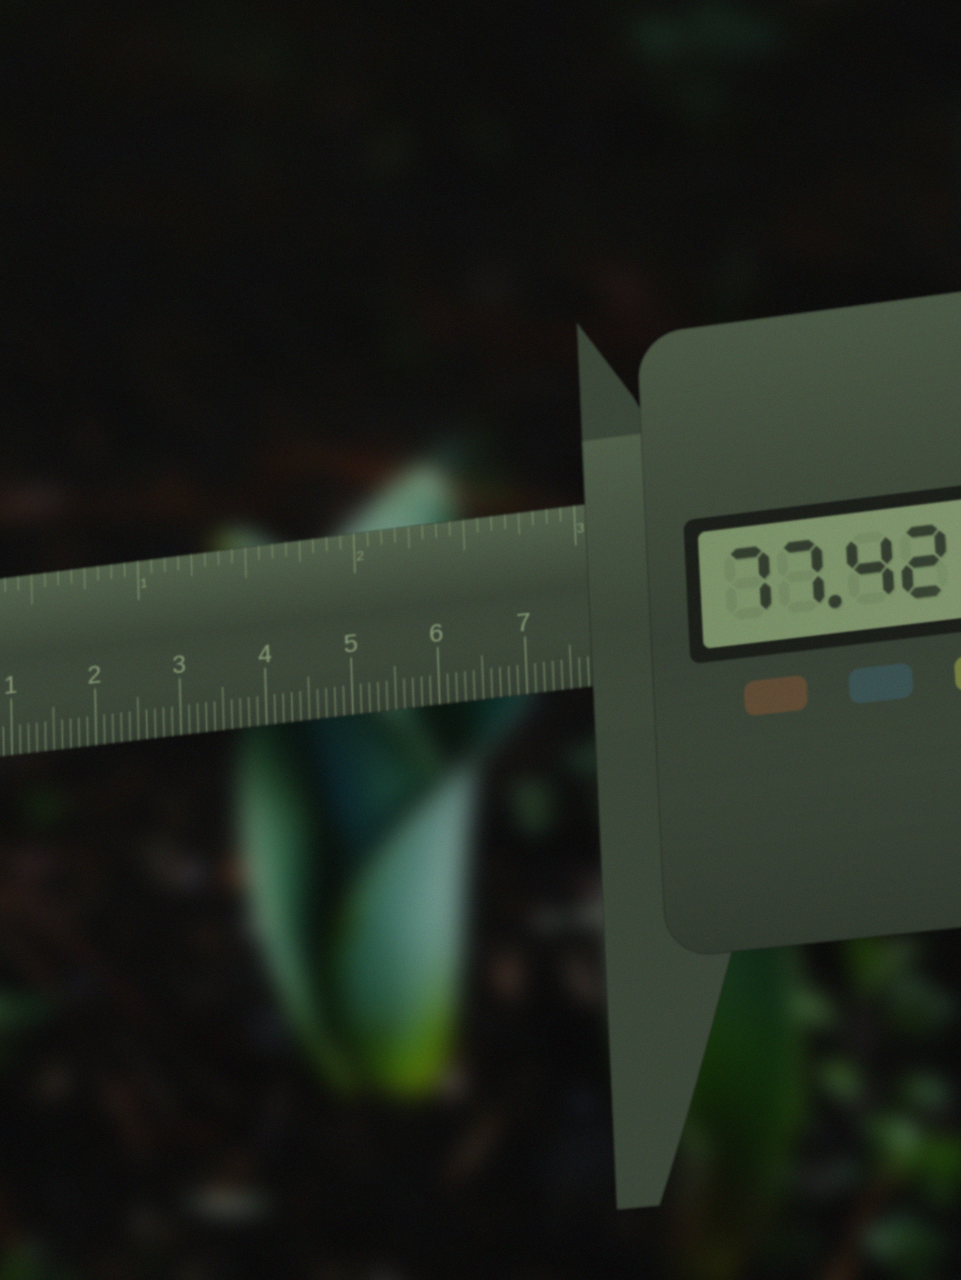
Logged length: 77.42,mm
